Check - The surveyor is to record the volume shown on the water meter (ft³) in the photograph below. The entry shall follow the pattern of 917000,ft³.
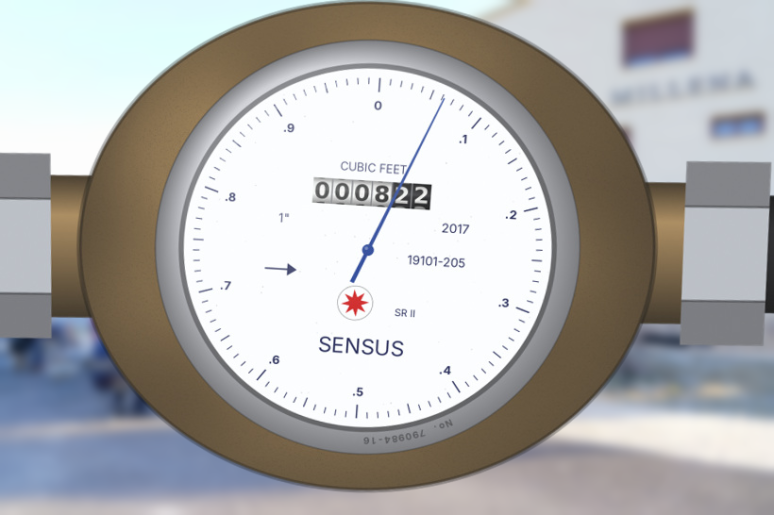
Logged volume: 822.06,ft³
